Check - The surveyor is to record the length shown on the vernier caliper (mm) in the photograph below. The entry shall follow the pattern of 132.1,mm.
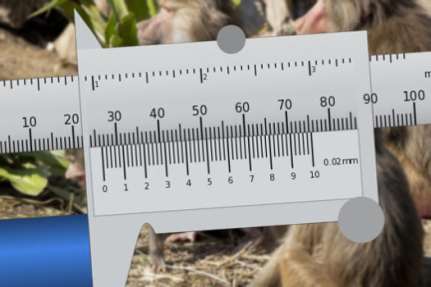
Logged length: 26.5,mm
